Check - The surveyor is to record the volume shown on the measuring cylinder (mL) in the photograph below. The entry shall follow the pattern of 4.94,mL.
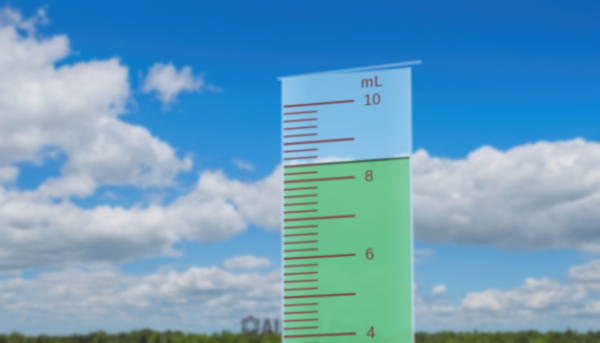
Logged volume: 8.4,mL
